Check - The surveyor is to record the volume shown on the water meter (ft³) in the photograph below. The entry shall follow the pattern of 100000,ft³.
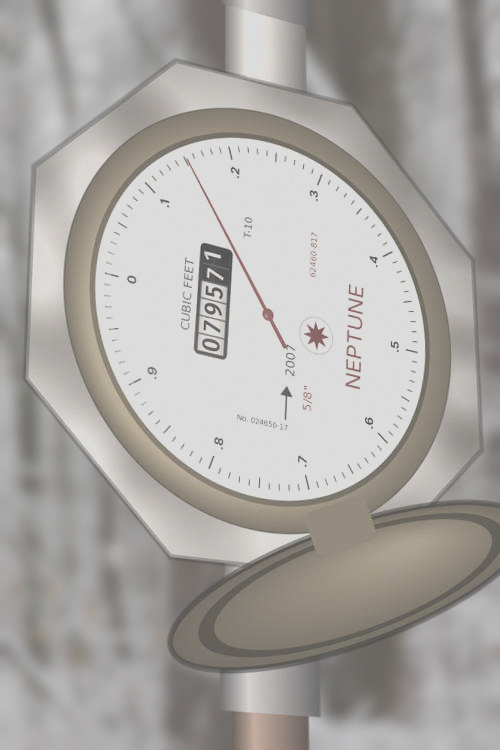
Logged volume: 79571.15,ft³
